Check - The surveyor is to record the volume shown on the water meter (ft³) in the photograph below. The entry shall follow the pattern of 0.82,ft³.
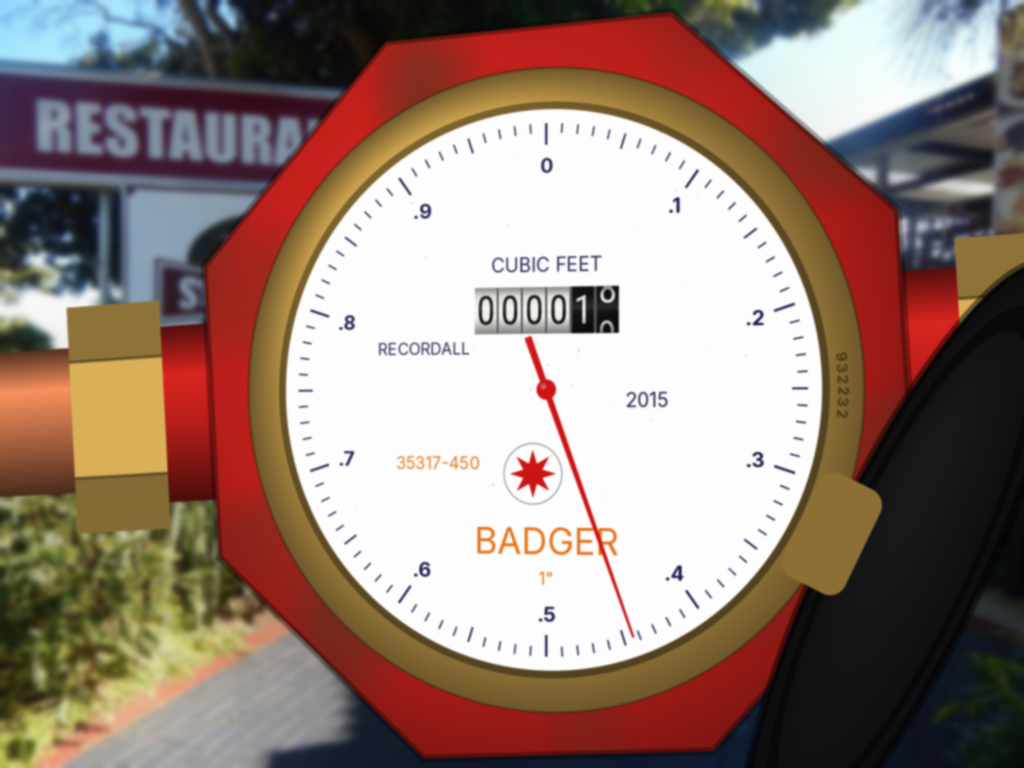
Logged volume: 18.44,ft³
